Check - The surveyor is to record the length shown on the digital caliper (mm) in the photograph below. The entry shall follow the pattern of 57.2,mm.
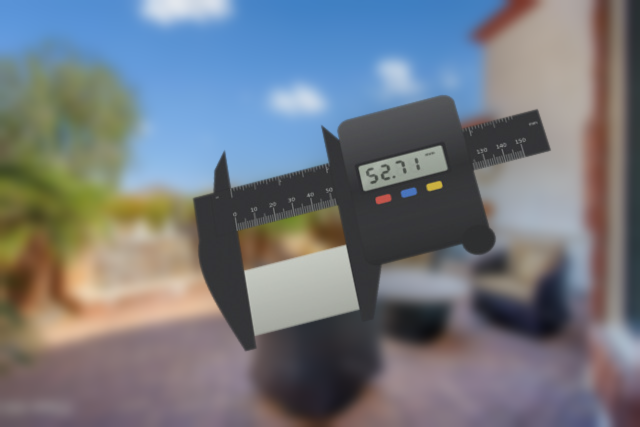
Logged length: 52.71,mm
